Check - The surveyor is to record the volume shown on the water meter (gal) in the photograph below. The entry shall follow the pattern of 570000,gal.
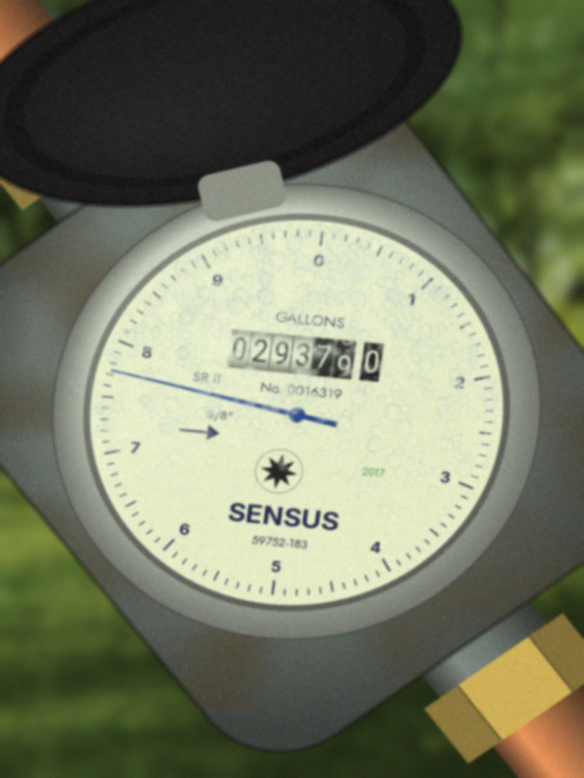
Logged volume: 293787.7,gal
